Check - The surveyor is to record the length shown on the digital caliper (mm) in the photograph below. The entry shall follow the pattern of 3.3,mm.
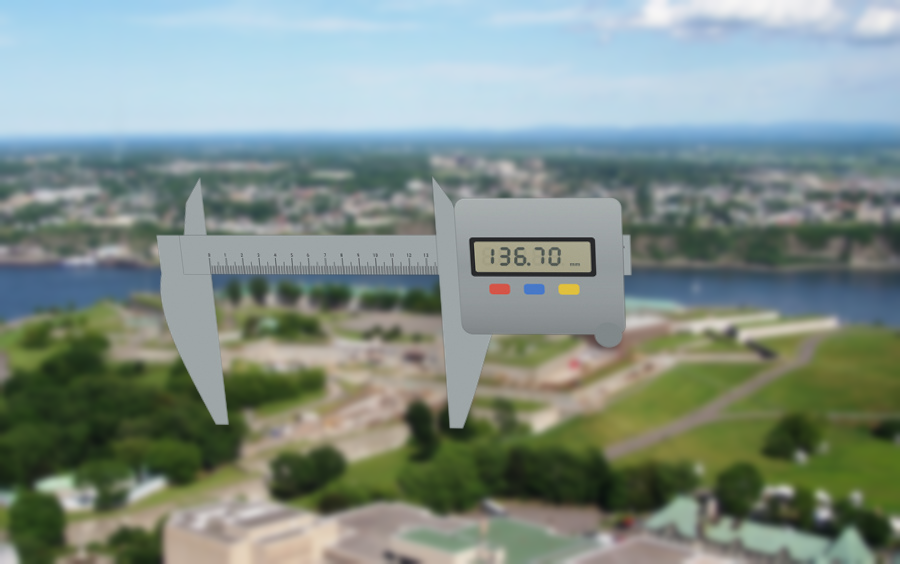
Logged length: 136.70,mm
